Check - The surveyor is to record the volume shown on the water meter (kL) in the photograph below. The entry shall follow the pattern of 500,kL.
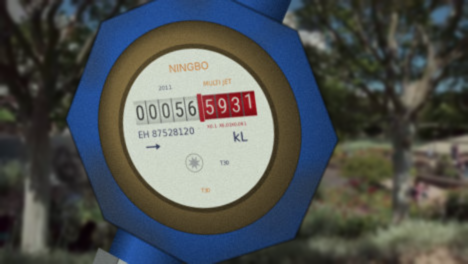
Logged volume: 56.5931,kL
